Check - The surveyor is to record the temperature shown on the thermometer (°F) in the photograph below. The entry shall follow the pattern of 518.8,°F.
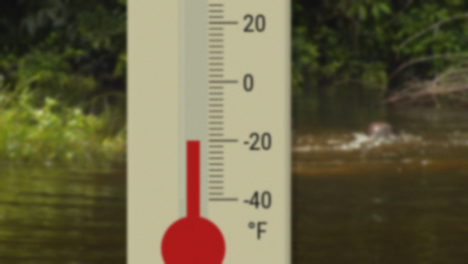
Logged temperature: -20,°F
